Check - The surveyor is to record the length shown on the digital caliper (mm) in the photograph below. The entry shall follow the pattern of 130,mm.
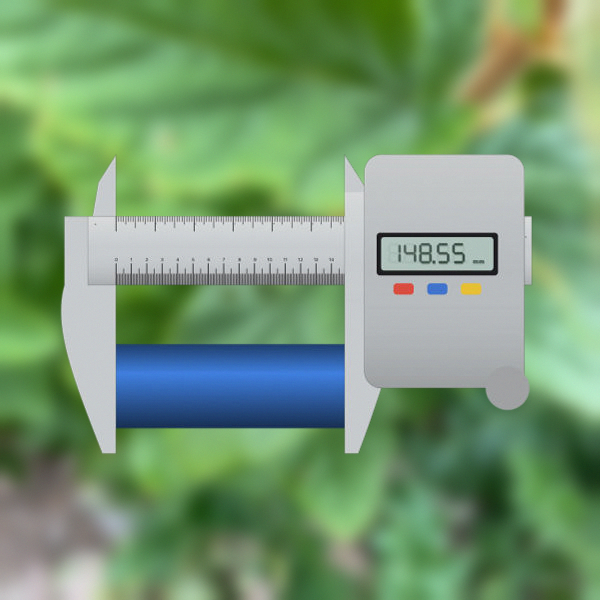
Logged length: 148.55,mm
